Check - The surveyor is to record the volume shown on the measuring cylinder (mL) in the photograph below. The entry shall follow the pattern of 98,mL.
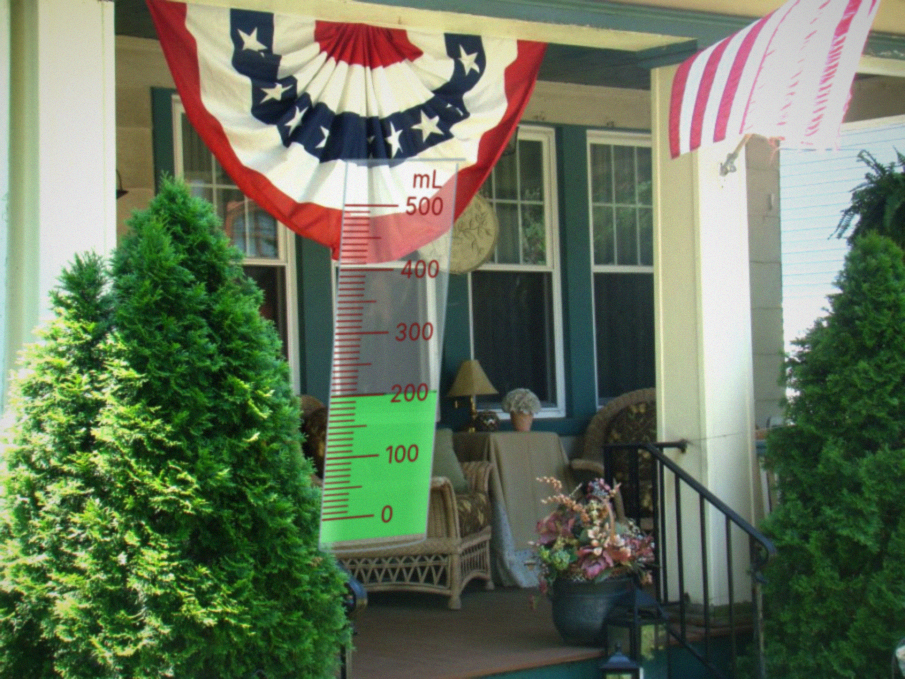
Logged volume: 200,mL
